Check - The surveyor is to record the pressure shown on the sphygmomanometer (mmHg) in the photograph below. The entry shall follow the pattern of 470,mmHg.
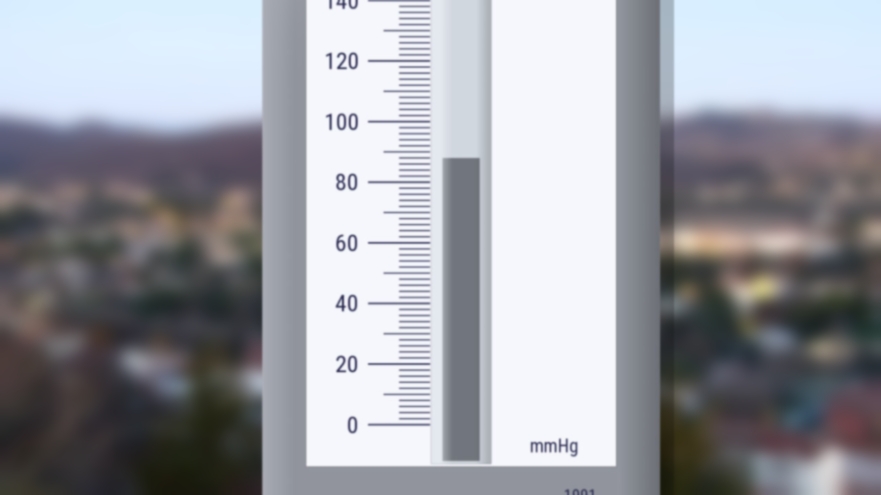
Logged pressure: 88,mmHg
